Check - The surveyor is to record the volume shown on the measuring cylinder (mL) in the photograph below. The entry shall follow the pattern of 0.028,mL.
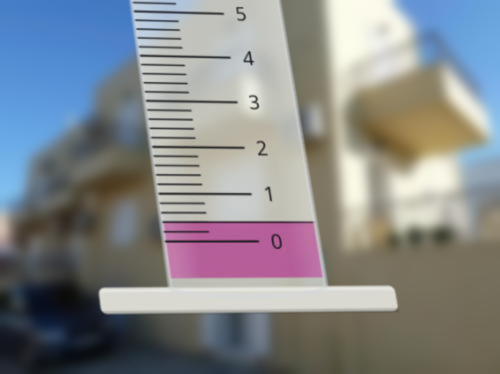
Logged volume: 0.4,mL
